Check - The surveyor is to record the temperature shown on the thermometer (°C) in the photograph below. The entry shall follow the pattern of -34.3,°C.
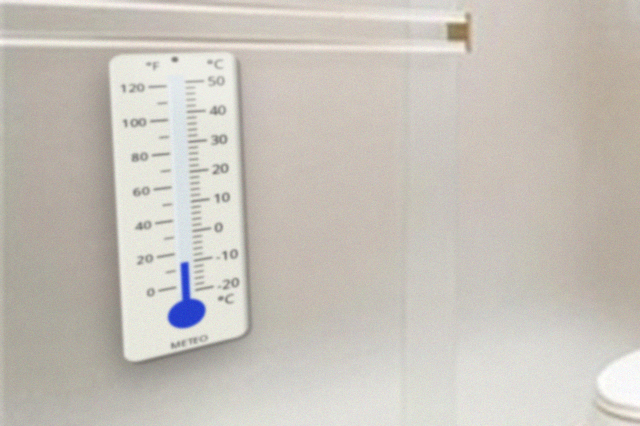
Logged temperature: -10,°C
